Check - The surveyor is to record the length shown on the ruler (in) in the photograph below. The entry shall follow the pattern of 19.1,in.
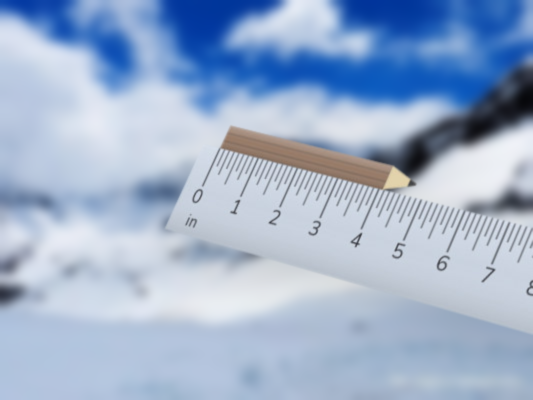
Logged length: 4.75,in
